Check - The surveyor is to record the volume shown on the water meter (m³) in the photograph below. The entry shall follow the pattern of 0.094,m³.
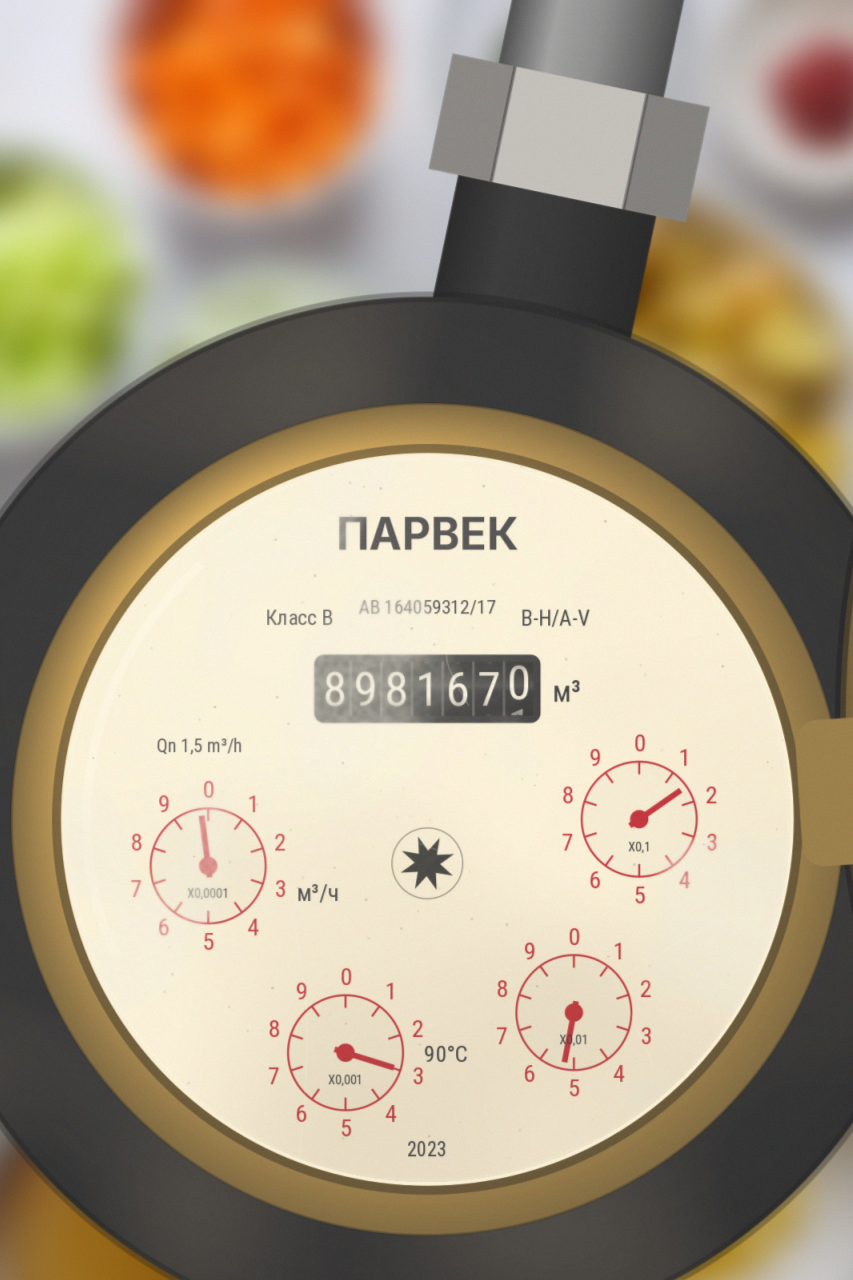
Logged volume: 8981670.1529,m³
